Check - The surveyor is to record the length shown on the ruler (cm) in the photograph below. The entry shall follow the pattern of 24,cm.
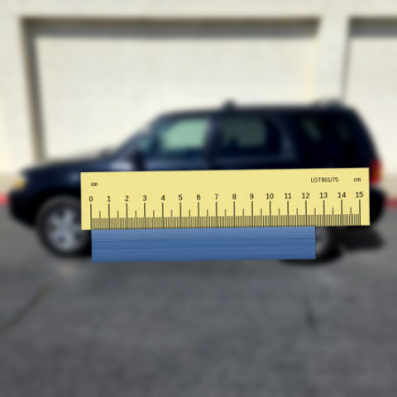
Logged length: 12.5,cm
